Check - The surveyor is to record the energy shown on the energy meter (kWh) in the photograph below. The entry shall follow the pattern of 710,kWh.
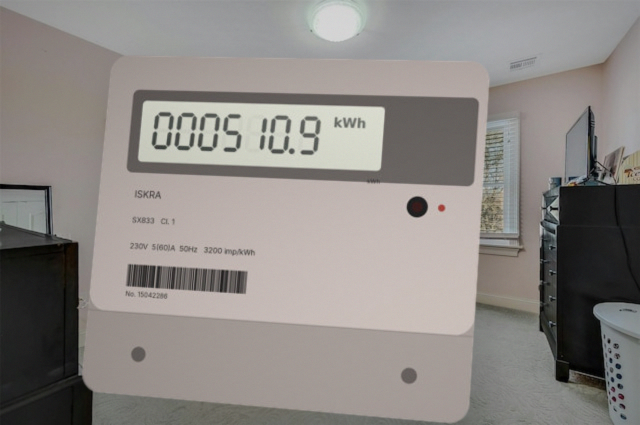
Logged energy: 510.9,kWh
